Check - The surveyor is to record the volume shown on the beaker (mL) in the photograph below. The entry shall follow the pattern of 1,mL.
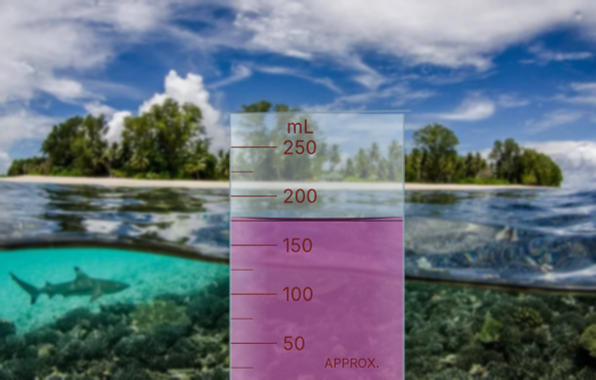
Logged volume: 175,mL
